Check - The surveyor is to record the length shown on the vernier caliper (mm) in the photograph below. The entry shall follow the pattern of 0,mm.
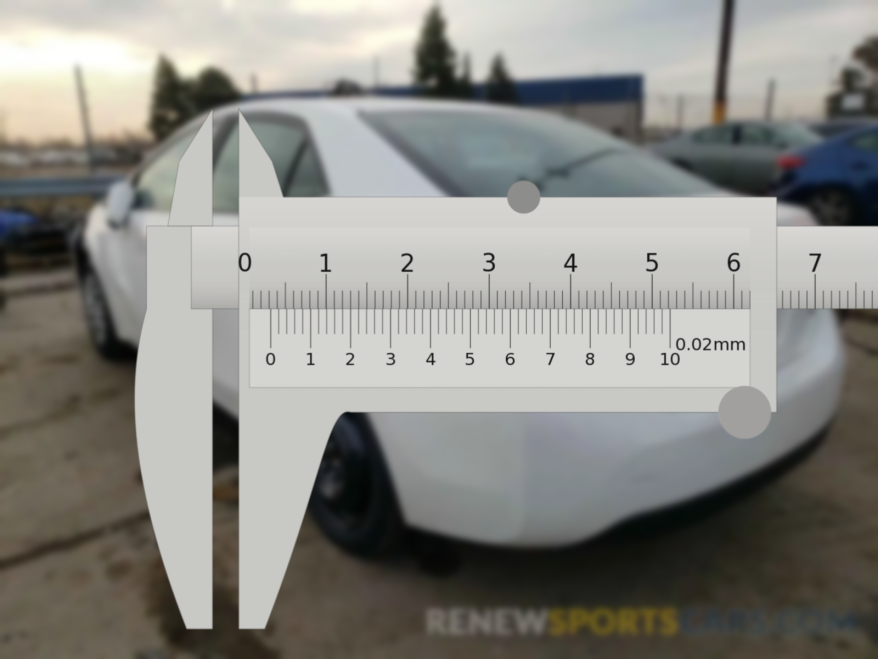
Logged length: 3.2,mm
